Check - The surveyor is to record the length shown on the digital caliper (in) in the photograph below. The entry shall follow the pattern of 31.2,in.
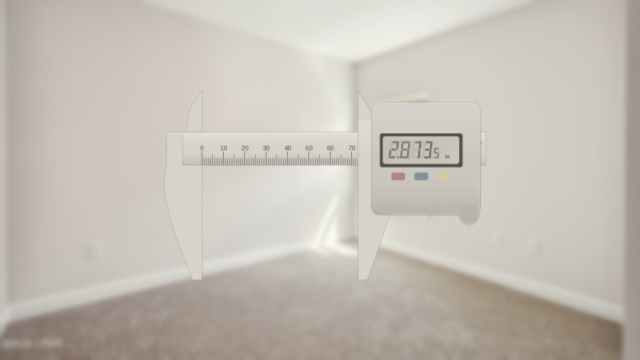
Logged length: 2.8735,in
